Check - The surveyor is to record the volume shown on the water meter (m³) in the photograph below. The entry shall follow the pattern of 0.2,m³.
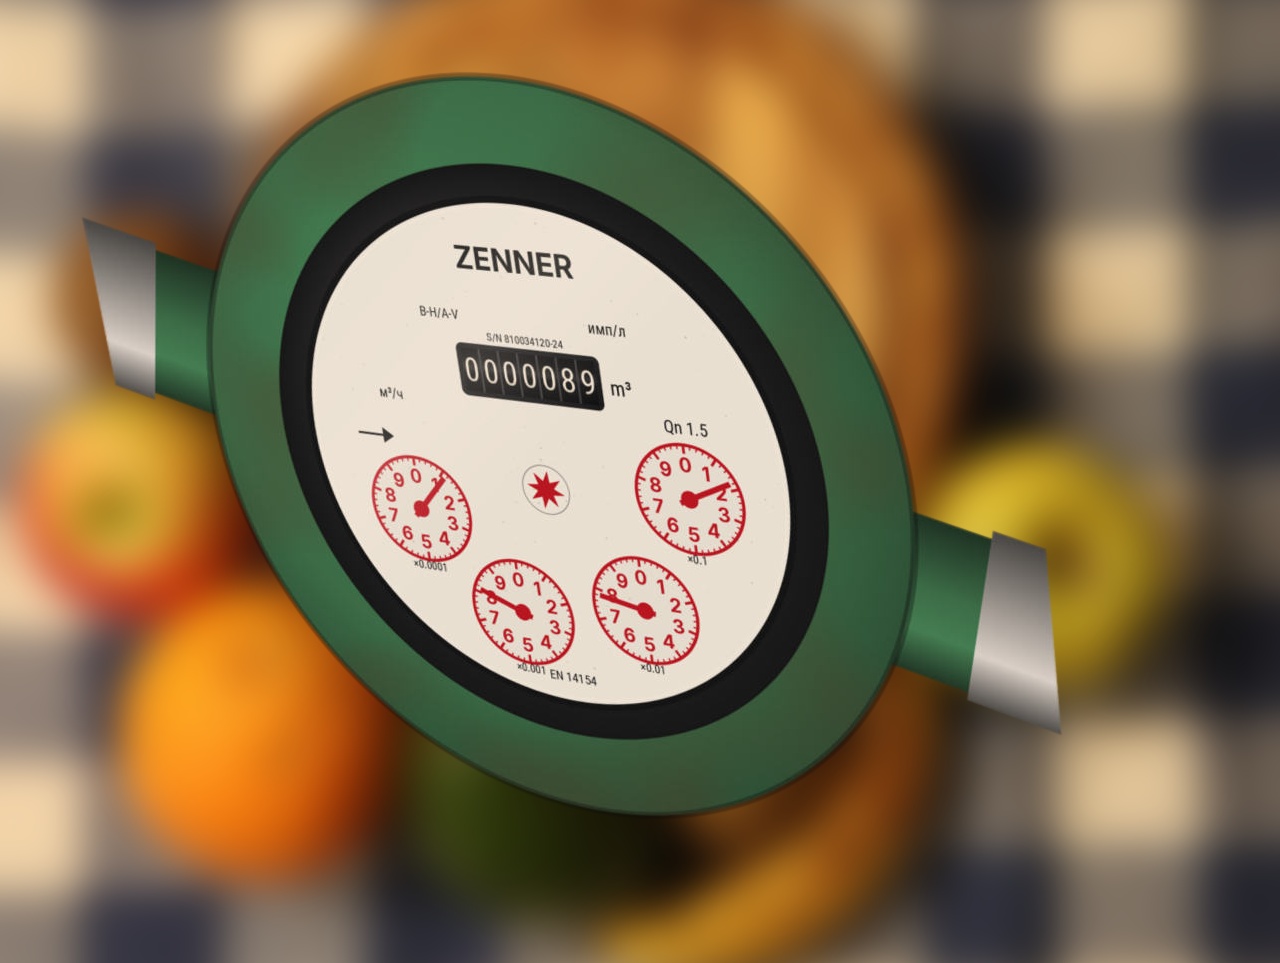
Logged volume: 89.1781,m³
